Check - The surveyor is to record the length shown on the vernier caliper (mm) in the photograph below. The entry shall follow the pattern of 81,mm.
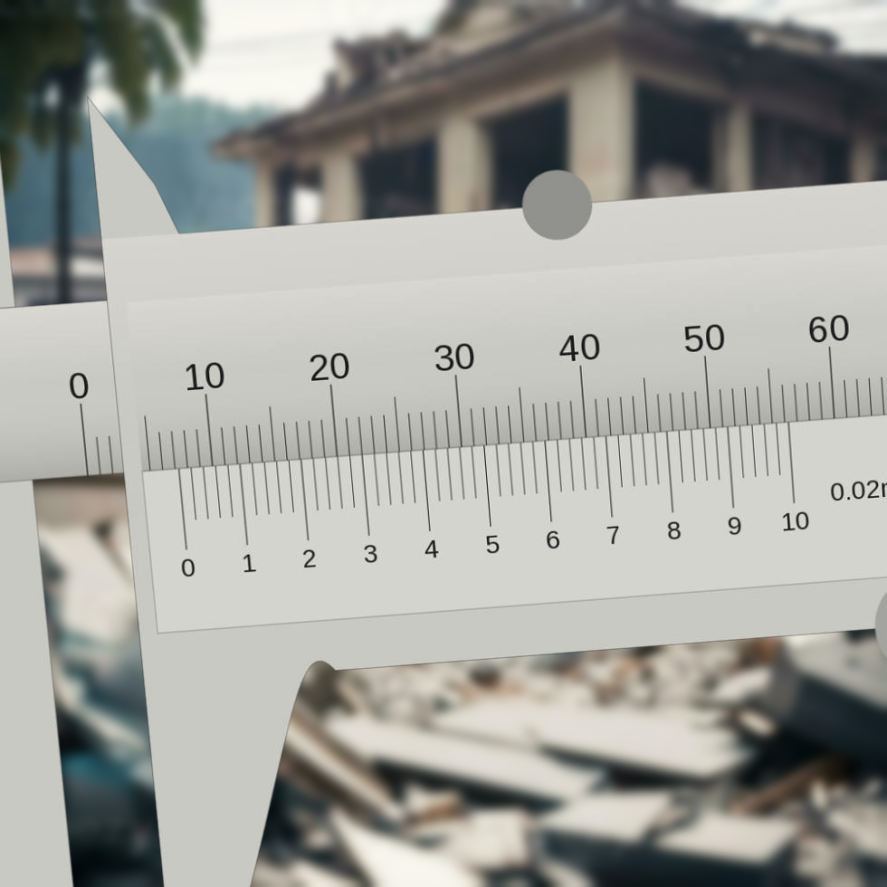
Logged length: 7.3,mm
